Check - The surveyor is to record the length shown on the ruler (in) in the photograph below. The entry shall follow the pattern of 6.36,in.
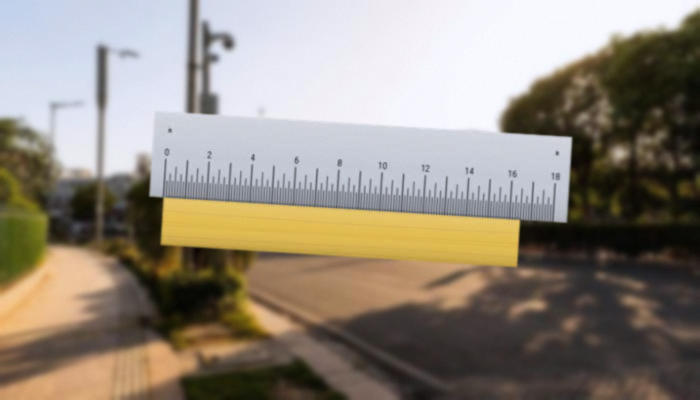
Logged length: 16.5,in
